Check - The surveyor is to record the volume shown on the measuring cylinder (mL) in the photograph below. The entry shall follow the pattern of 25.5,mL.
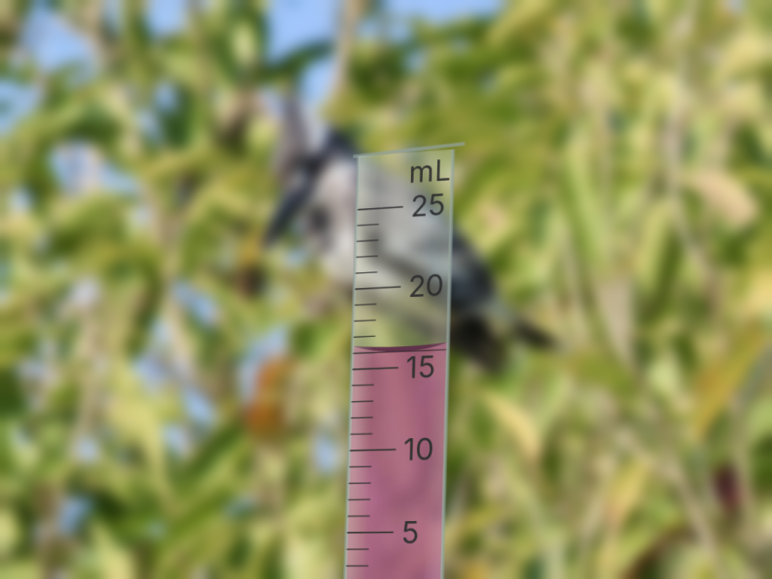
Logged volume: 16,mL
